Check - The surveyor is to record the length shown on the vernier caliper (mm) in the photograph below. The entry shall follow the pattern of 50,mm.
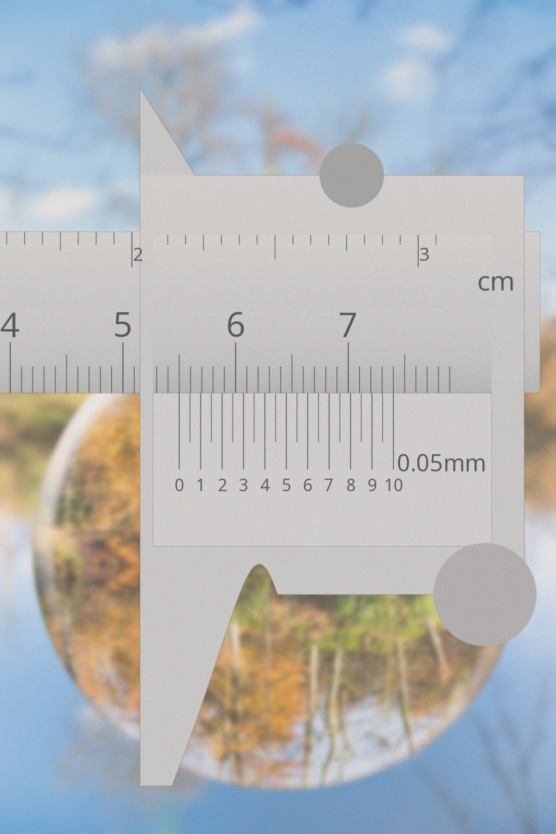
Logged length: 55.0,mm
